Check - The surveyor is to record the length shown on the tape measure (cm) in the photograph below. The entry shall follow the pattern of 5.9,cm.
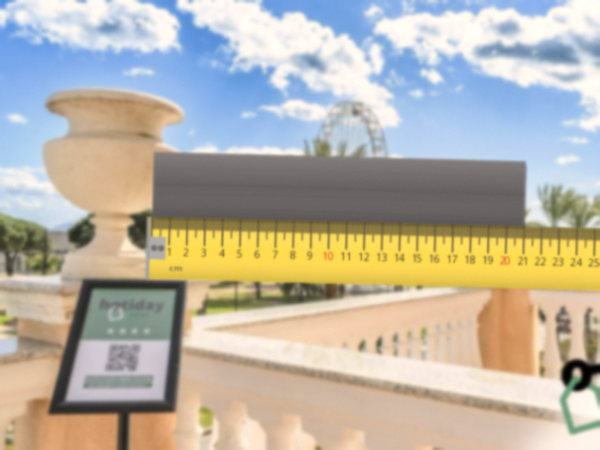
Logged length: 21,cm
